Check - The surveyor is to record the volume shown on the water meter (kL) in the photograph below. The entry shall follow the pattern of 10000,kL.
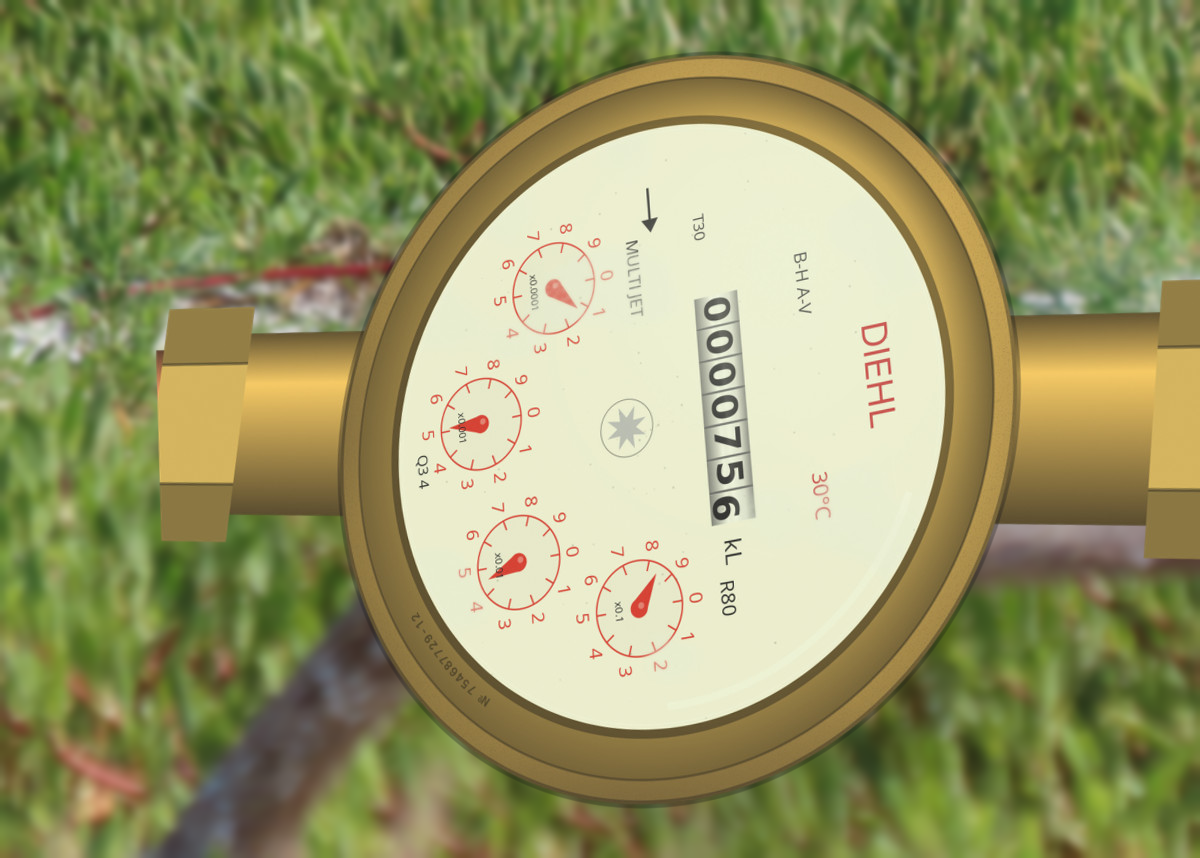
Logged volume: 755.8451,kL
